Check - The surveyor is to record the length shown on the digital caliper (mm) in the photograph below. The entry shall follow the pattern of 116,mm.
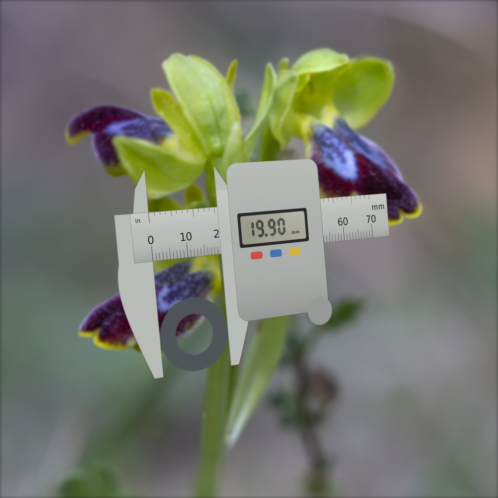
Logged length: 19.90,mm
